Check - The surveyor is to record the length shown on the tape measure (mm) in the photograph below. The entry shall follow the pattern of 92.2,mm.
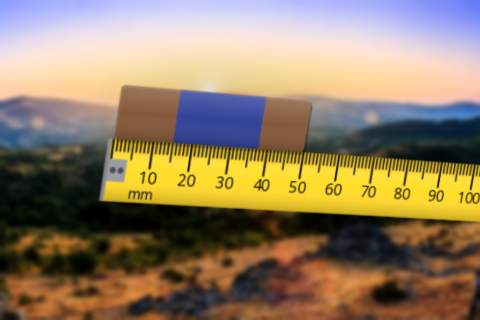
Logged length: 50,mm
